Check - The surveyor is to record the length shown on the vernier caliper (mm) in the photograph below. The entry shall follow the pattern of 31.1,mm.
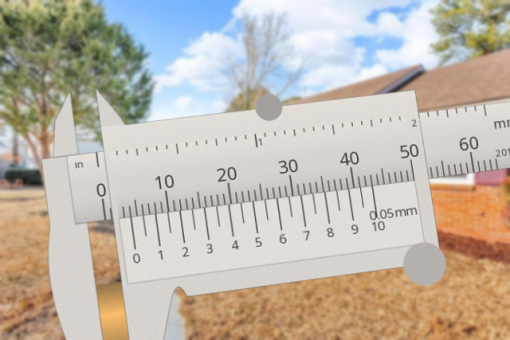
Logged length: 4.0,mm
